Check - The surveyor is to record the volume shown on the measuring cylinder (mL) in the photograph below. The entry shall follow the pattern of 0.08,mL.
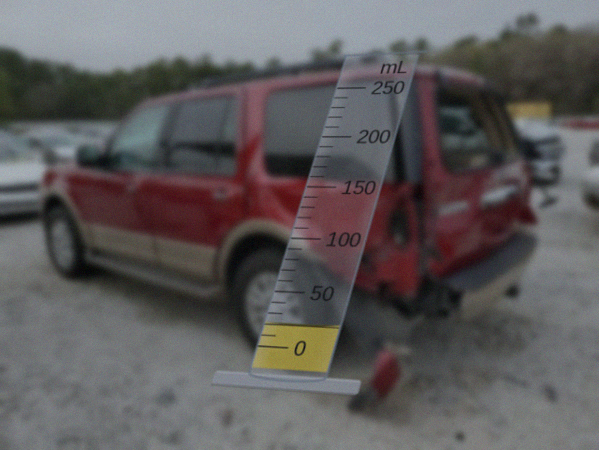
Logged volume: 20,mL
